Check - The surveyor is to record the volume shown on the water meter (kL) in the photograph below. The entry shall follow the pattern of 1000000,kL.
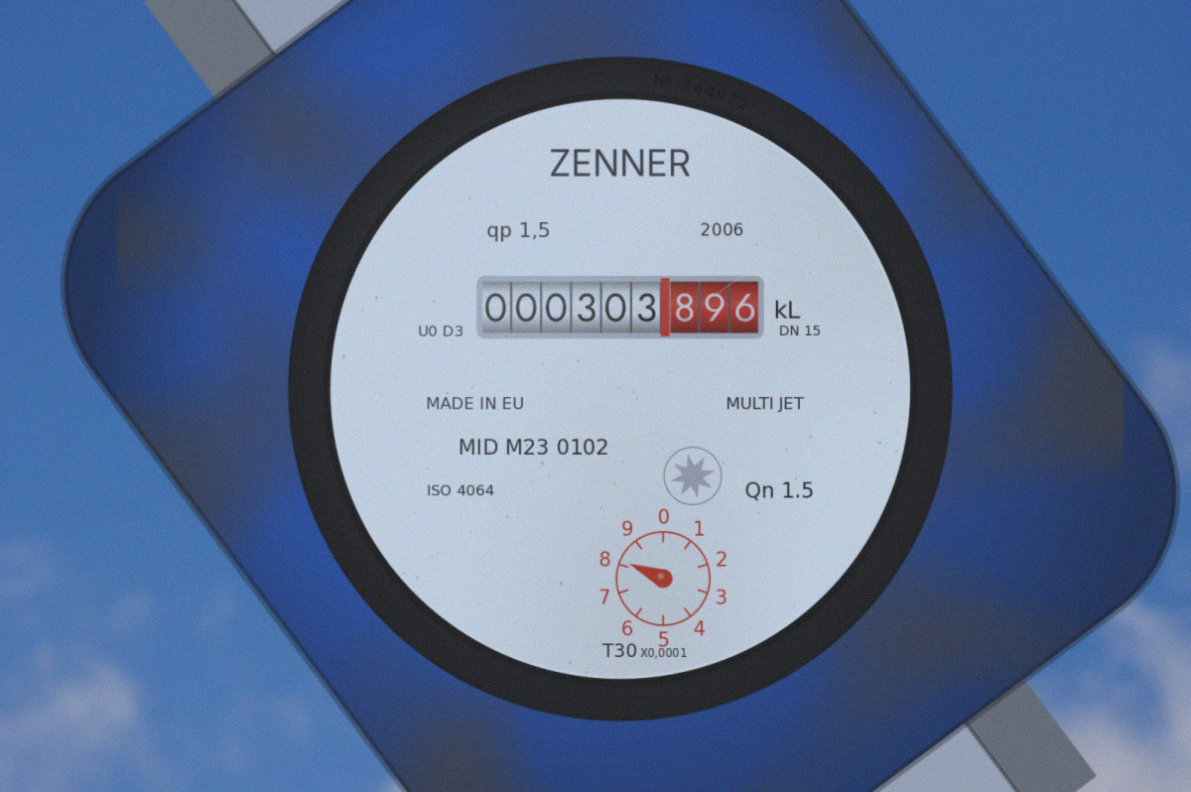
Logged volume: 303.8968,kL
